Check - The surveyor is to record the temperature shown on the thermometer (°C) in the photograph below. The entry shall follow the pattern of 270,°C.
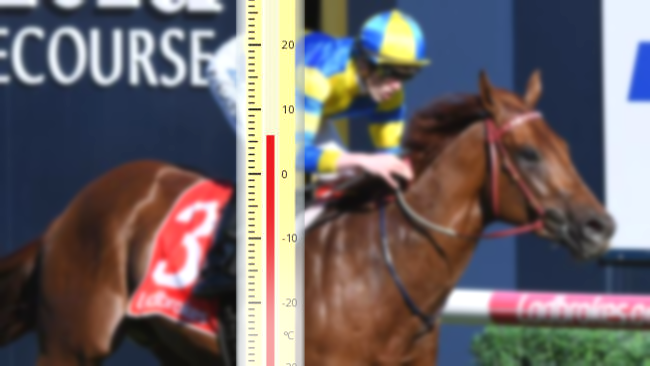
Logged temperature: 6,°C
